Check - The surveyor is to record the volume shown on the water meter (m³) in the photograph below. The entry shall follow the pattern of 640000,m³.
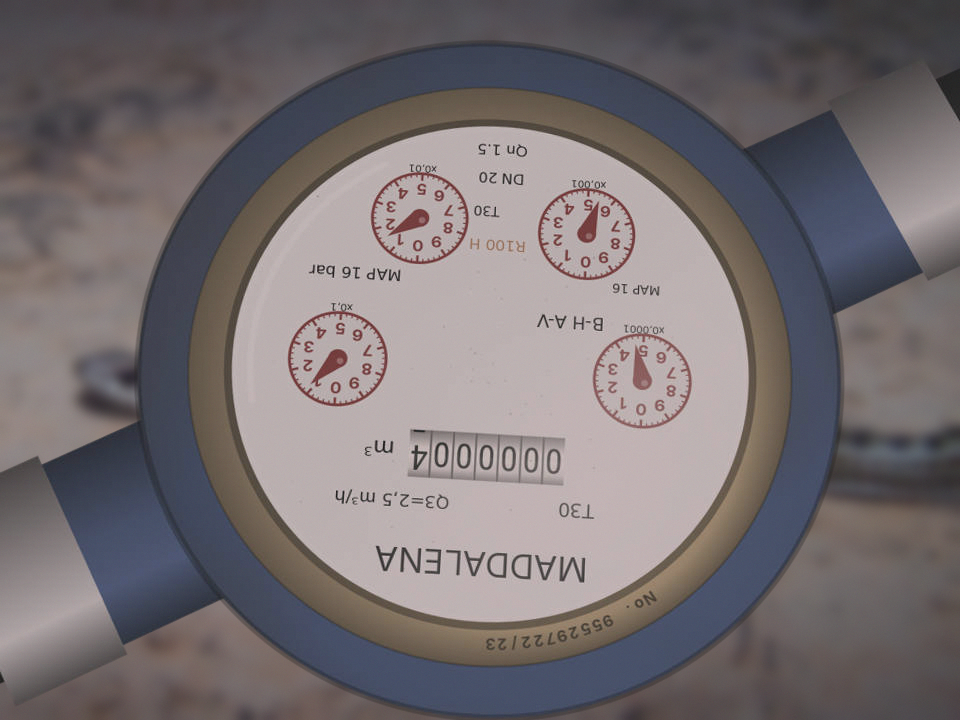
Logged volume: 4.1154,m³
